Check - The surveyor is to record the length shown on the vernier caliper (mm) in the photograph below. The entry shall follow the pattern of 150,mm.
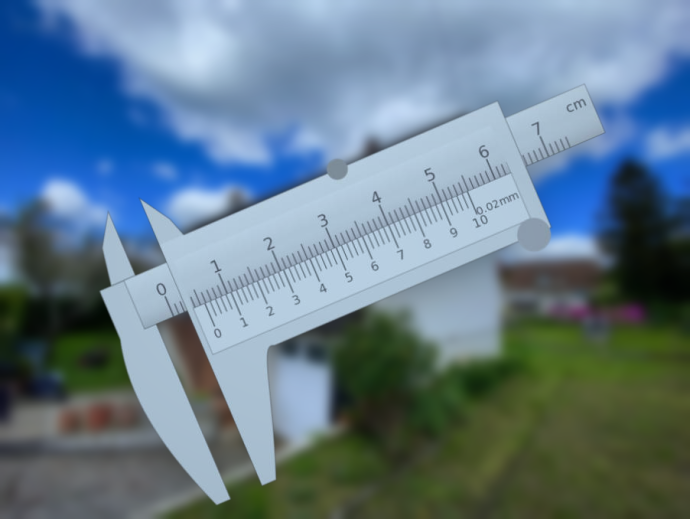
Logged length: 5.8,mm
